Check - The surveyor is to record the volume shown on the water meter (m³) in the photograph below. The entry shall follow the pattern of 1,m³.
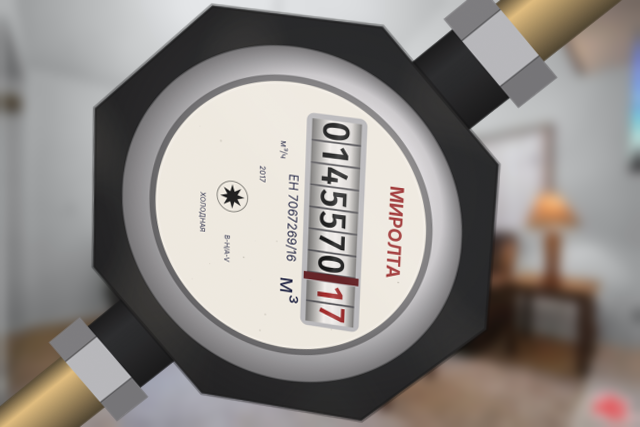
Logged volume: 145570.17,m³
